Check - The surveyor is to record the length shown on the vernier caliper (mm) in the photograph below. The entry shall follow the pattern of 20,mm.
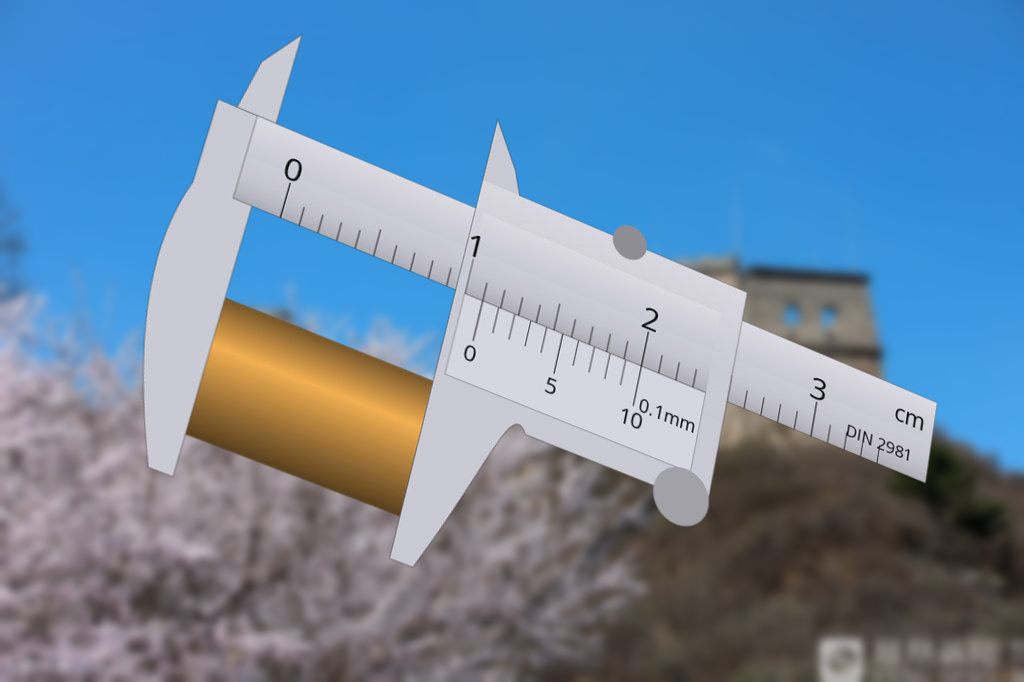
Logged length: 11.0,mm
